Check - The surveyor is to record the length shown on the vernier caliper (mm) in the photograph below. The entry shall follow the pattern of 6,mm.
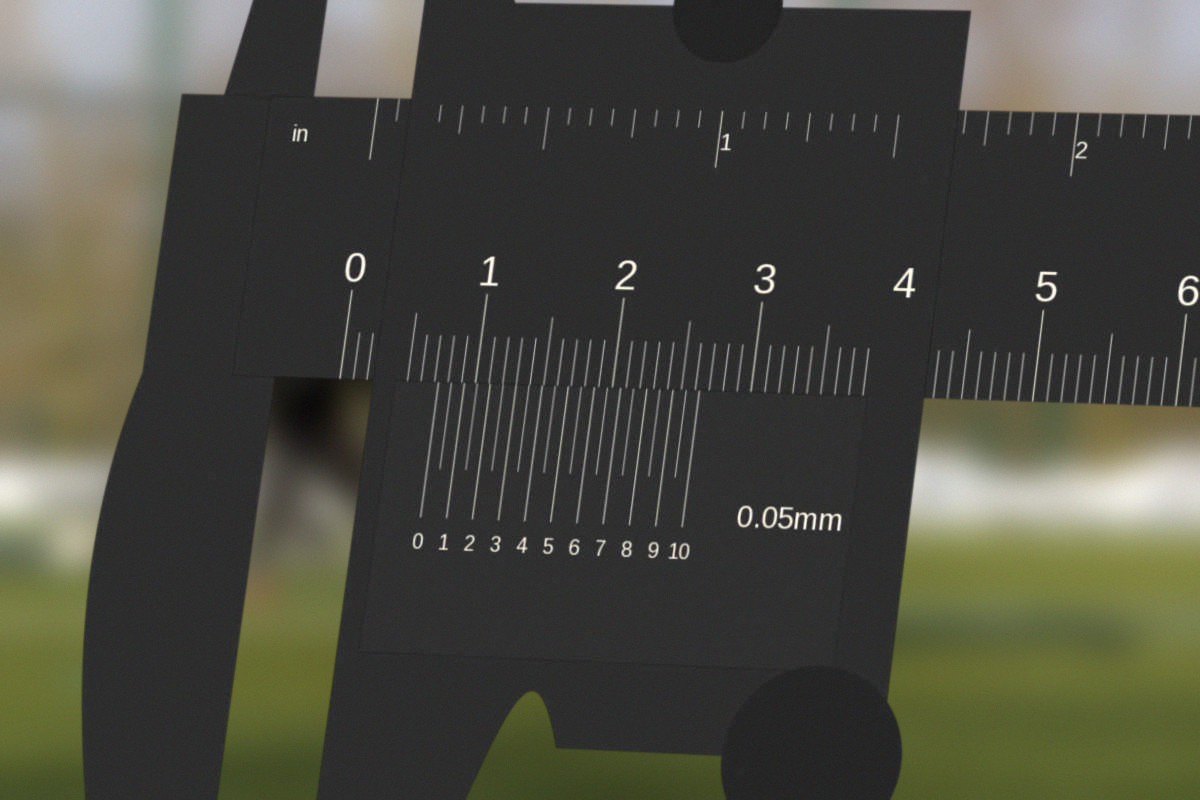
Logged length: 7.3,mm
